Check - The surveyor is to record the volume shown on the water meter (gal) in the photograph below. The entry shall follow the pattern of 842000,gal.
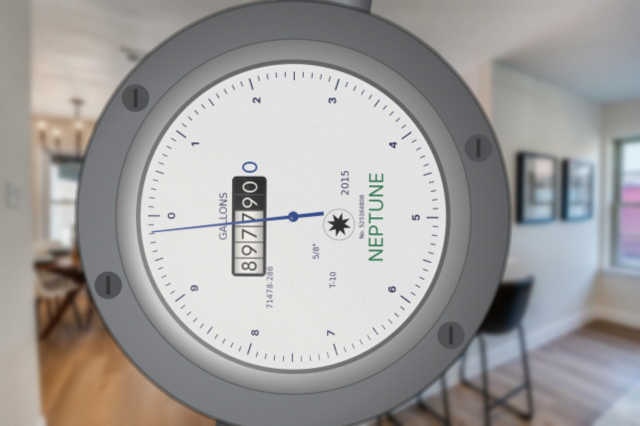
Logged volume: 8977899.8,gal
